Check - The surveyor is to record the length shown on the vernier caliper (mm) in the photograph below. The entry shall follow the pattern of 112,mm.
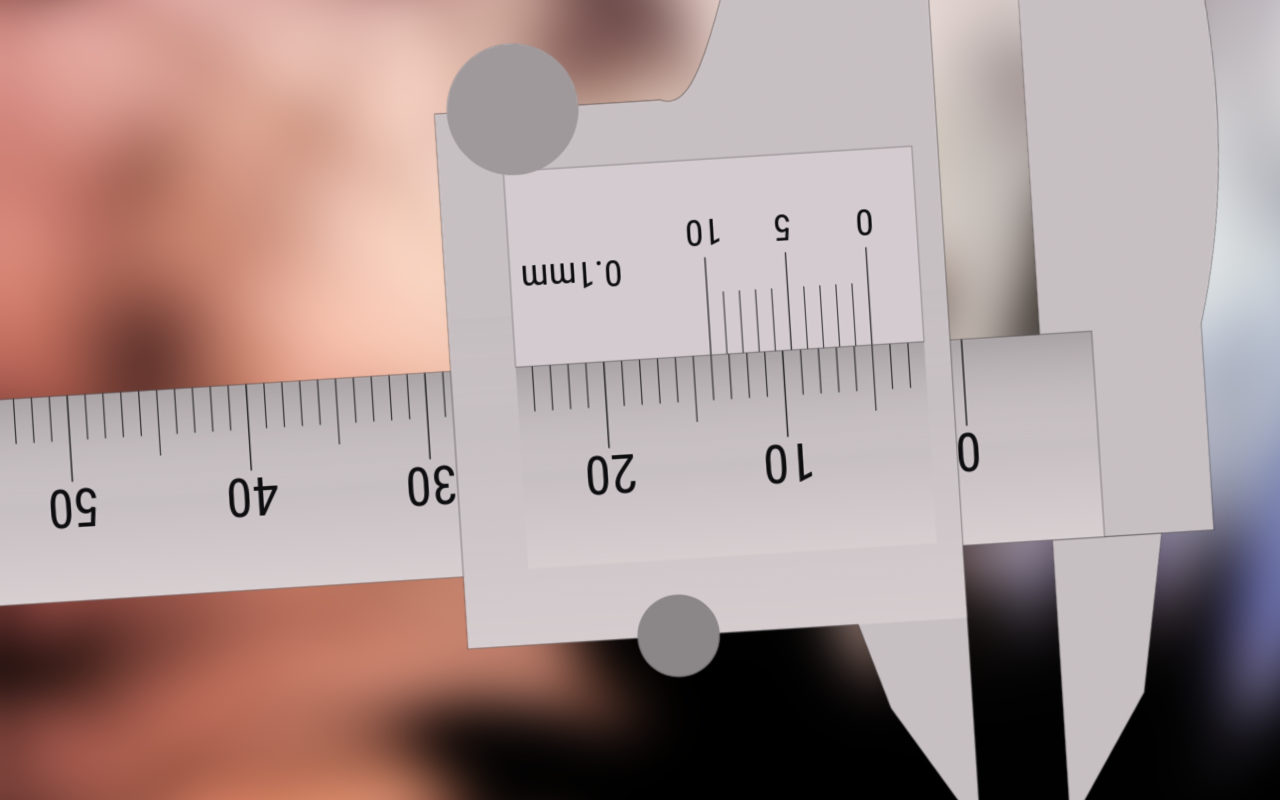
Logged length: 5.0,mm
